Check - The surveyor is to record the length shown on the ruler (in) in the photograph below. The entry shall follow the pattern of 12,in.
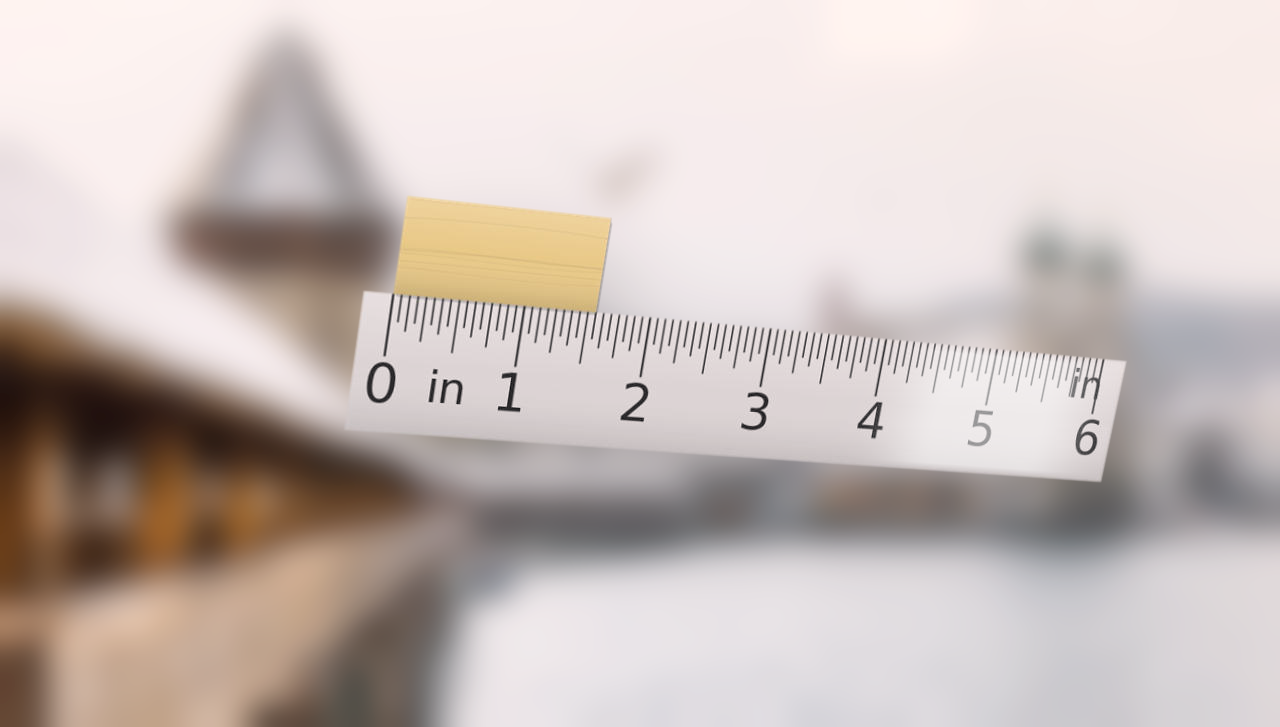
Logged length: 1.5625,in
